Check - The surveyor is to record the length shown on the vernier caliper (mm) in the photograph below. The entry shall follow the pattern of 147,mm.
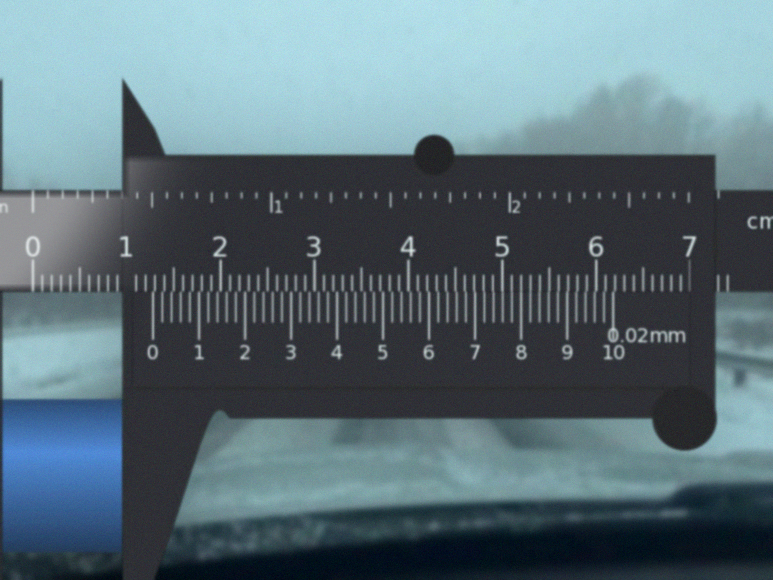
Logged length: 12.8,mm
